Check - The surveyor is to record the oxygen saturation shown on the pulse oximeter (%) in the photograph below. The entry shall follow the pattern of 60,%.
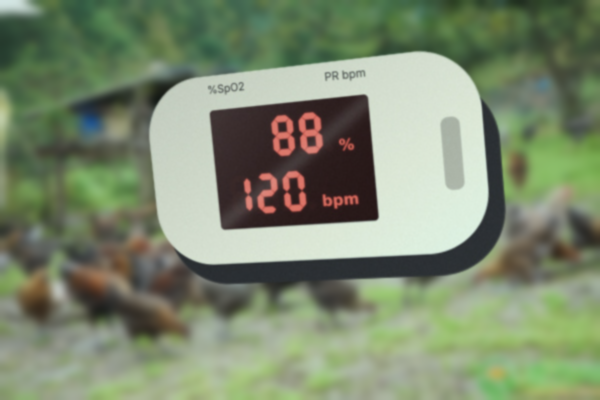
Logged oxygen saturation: 88,%
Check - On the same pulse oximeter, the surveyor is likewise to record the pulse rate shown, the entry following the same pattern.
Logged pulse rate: 120,bpm
